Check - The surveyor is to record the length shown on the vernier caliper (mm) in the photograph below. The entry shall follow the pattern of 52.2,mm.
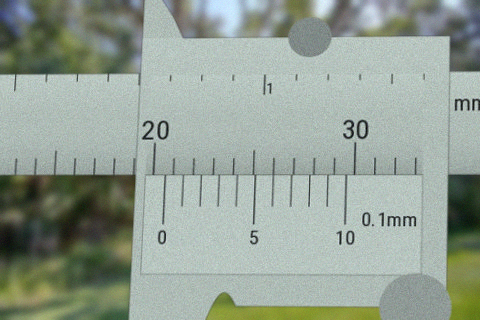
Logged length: 20.6,mm
